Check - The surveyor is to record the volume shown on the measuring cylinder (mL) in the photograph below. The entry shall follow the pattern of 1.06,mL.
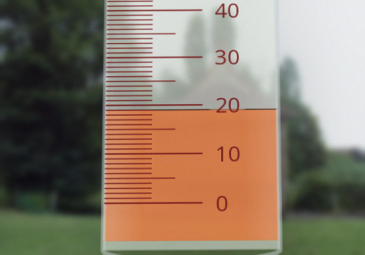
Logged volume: 19,mL
